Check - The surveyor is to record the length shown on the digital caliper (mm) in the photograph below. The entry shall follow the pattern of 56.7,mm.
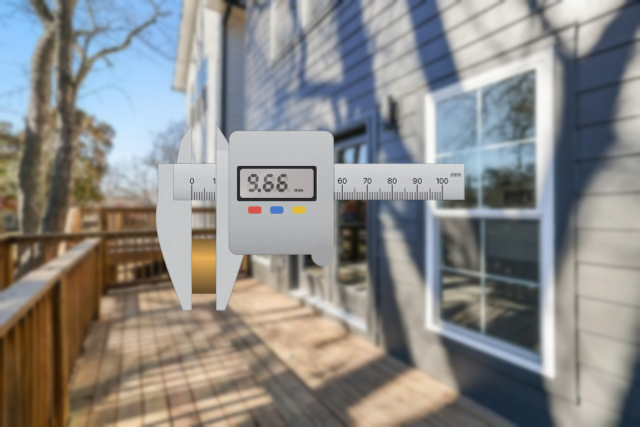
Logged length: 9.66,mm
